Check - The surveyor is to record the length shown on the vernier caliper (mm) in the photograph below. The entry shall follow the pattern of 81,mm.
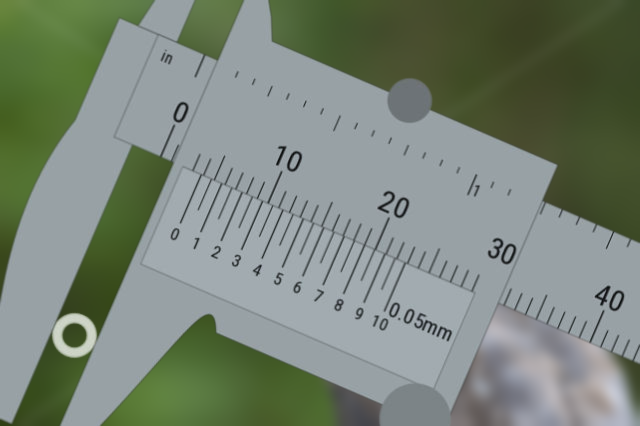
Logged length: 3.8,mm
